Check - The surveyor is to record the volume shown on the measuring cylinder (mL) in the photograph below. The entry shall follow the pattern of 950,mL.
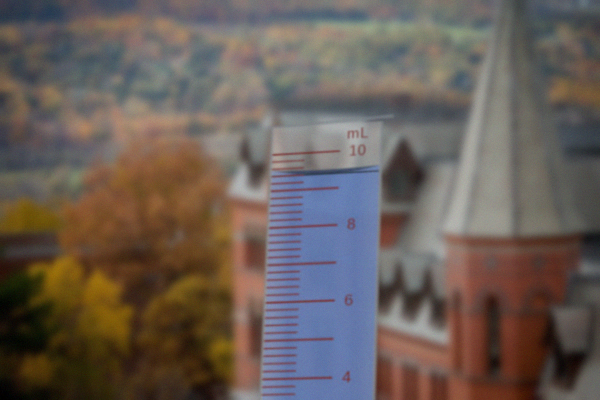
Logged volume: 9.4,mL
